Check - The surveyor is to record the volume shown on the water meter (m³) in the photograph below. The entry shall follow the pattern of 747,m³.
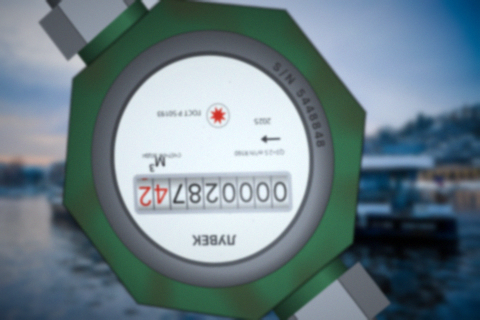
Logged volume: 287.42,m³
